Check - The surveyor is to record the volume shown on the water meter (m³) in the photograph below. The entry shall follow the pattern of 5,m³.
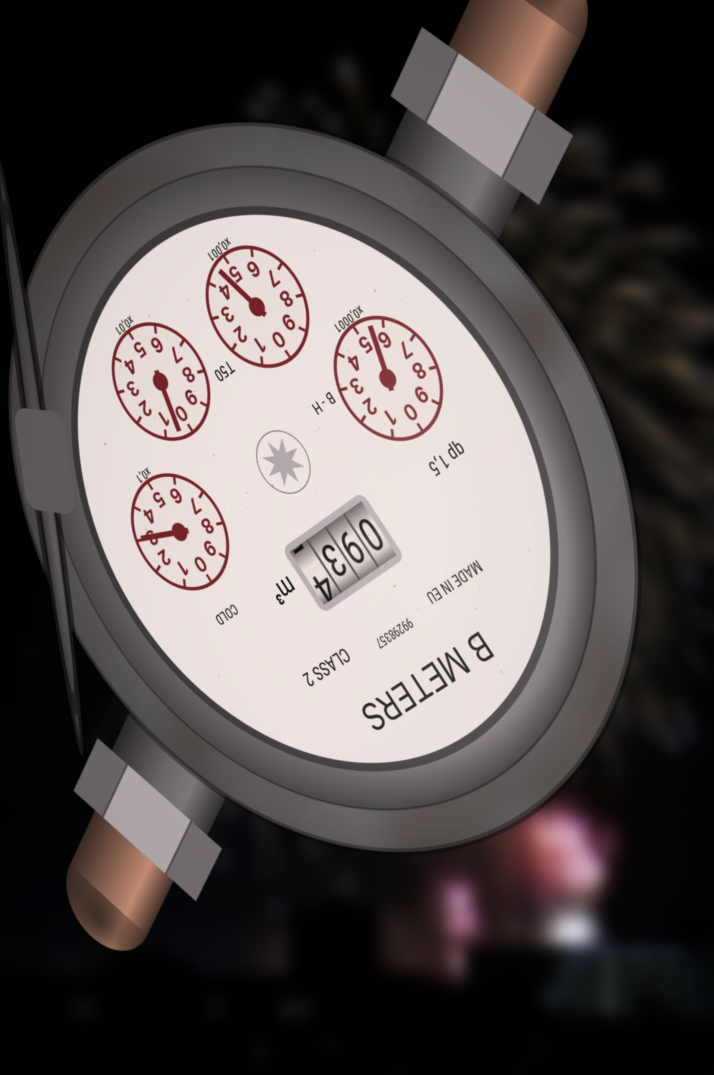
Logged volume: 934.3045,m³
